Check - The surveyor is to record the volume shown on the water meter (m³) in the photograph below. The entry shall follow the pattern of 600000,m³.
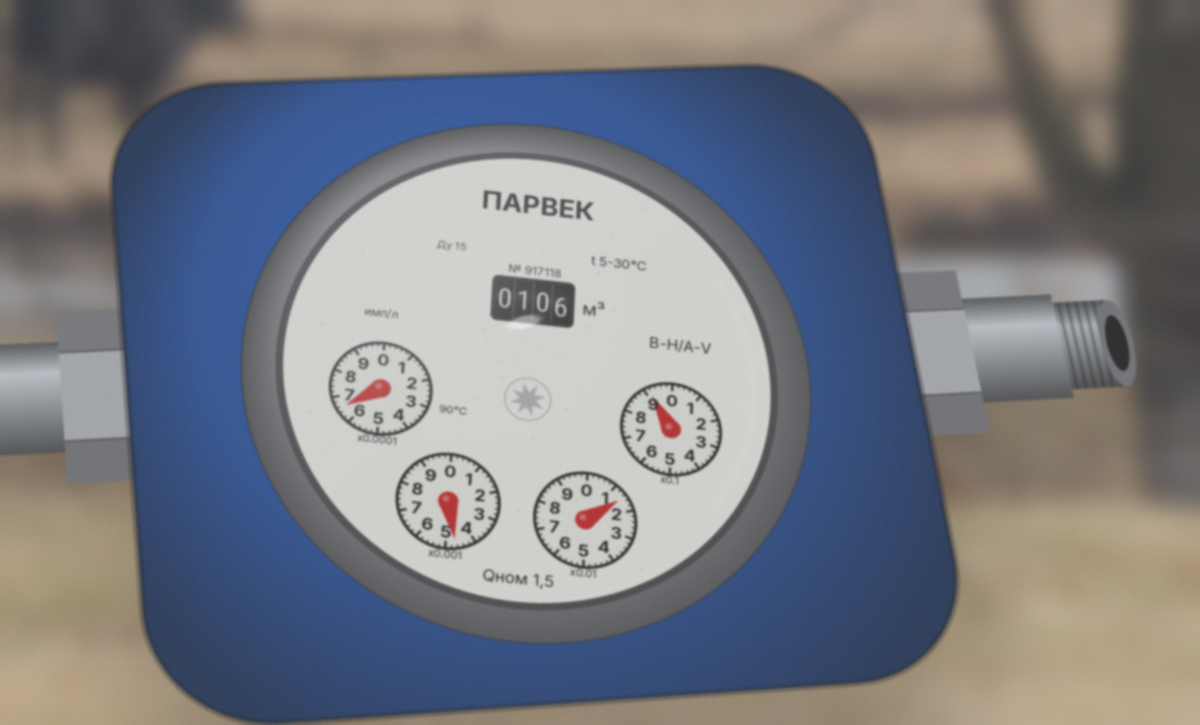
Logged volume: 105.9146,m³
